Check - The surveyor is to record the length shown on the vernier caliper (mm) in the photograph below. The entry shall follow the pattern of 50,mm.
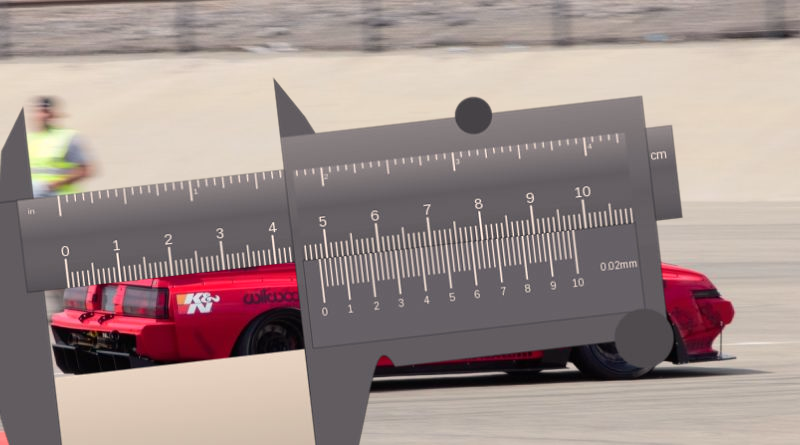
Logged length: 48.5,mm
